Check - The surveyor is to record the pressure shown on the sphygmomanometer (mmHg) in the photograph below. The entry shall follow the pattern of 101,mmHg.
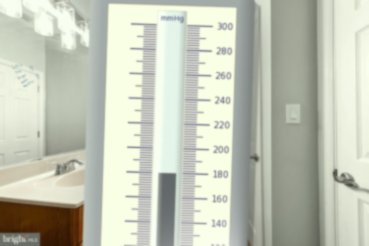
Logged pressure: 180,mmHg
